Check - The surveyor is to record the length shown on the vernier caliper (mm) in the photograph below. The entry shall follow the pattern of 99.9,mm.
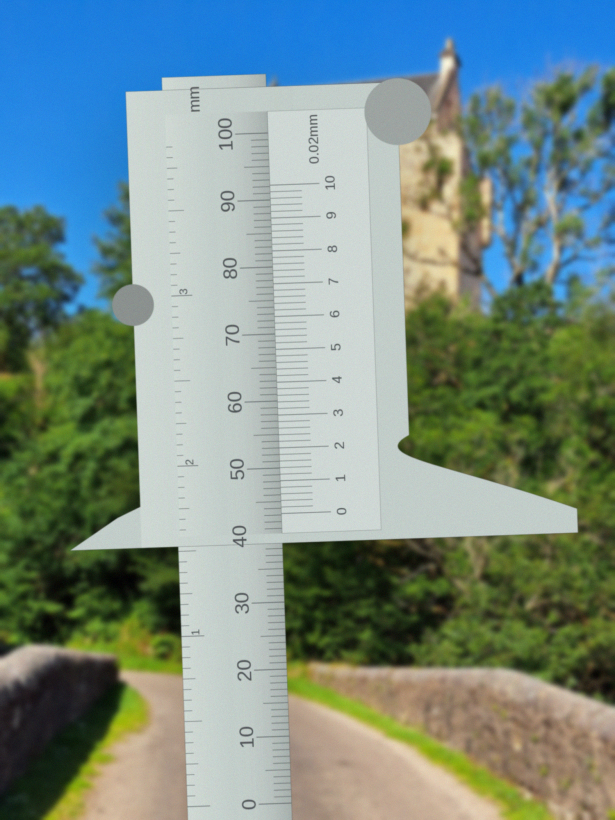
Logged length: 43.2,mm
